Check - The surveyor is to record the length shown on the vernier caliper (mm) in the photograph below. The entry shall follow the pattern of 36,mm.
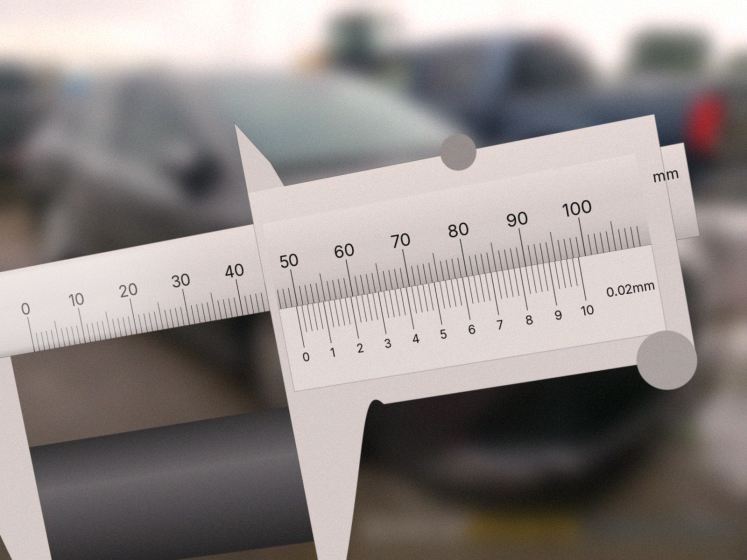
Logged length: 49.8,mm
